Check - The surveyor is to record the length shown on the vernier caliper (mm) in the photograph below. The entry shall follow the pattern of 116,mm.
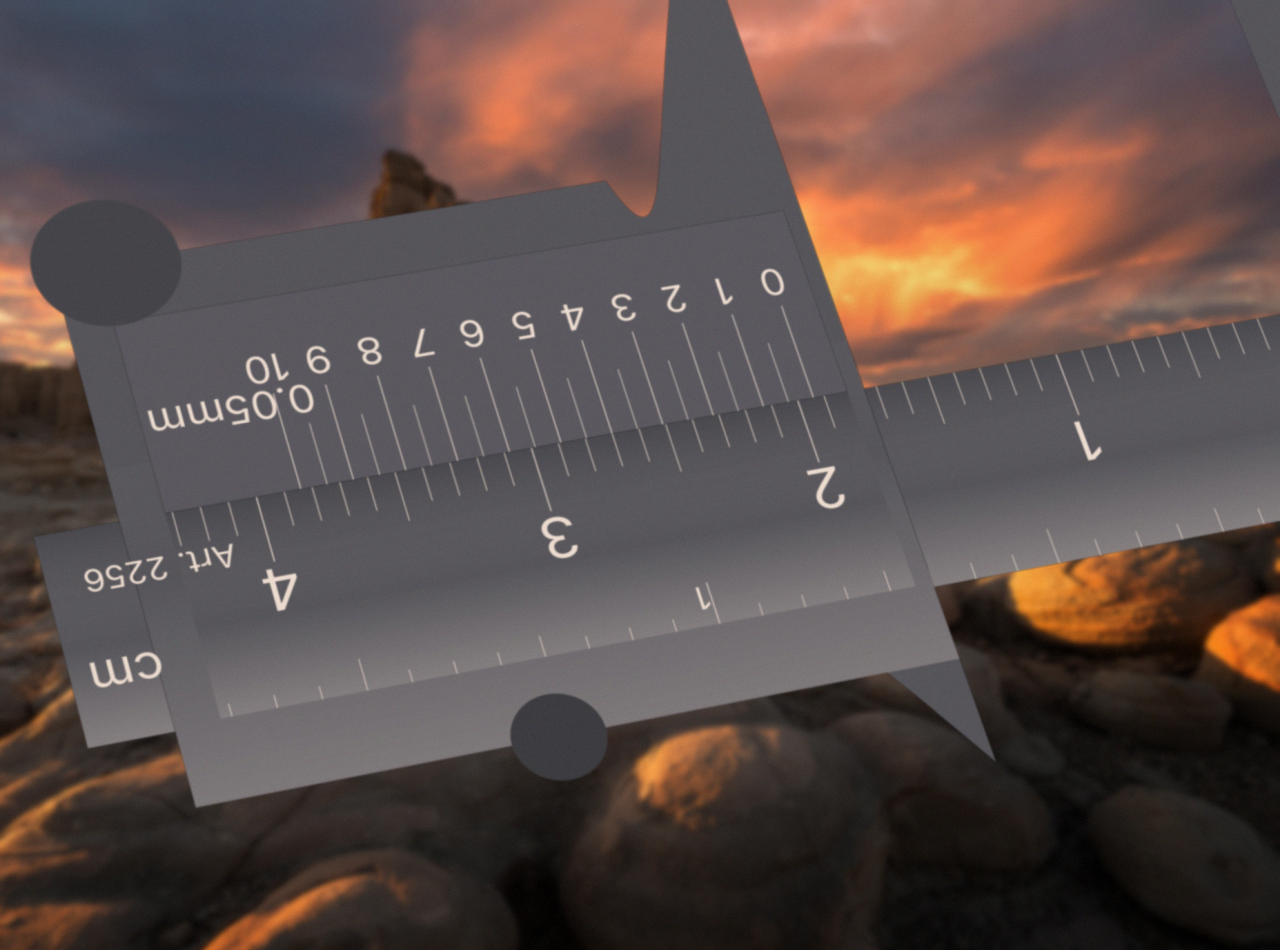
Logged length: 19.4,mm
